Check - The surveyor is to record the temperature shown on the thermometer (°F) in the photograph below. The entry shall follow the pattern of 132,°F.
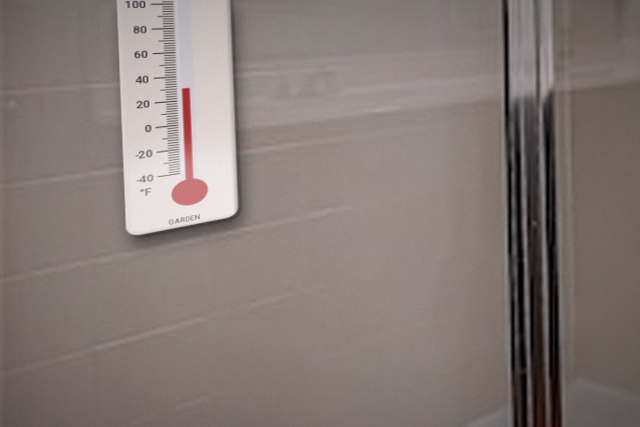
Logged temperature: 30,°F
